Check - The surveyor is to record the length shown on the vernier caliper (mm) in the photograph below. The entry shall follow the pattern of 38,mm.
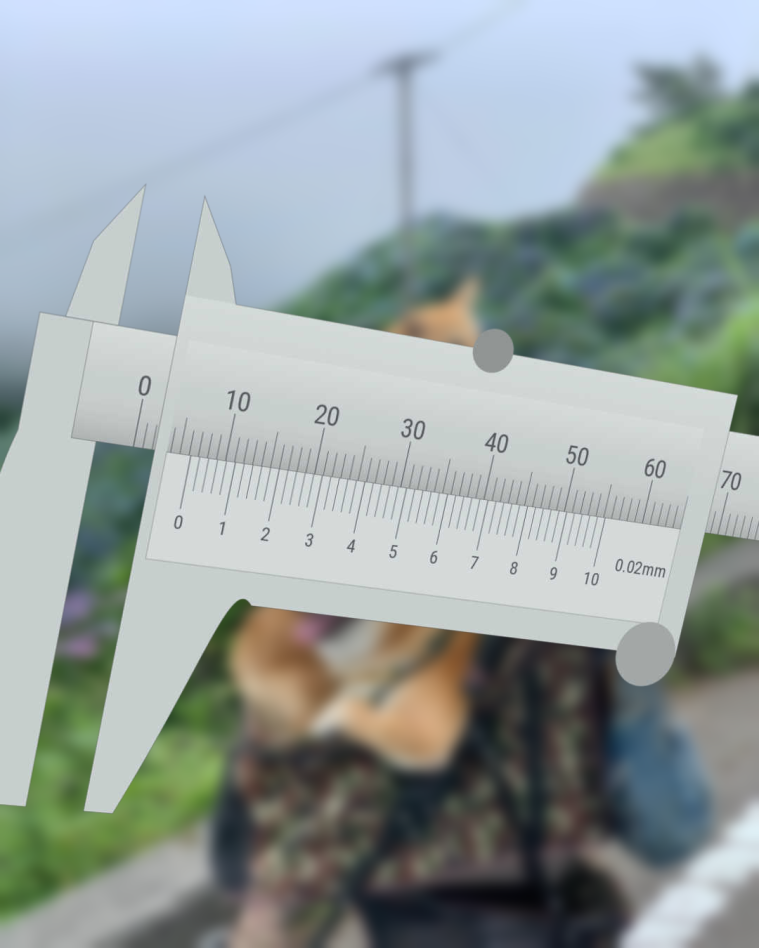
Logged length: 6.2,mm
